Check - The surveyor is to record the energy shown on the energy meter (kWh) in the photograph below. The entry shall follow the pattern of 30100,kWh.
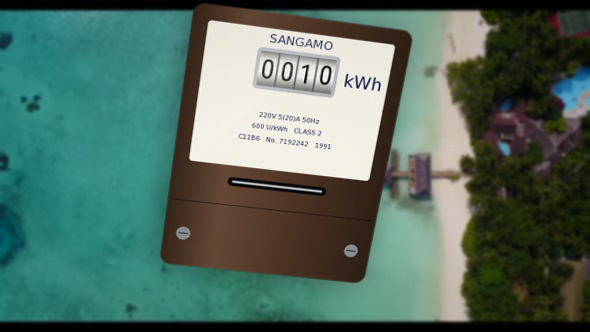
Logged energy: 10,kWh
